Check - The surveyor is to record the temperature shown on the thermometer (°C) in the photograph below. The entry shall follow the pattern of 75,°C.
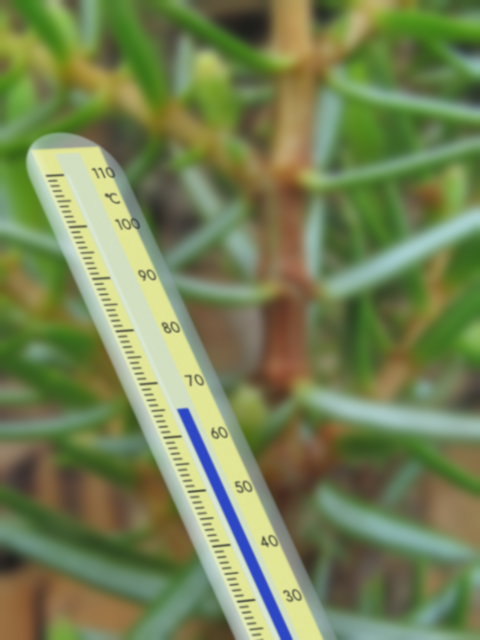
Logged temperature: 65,°C
